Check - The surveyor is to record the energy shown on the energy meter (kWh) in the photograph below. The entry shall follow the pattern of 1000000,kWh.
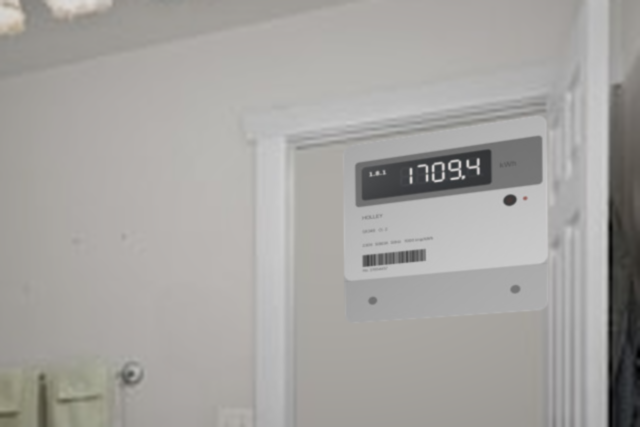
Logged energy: 1709.4,kWh
